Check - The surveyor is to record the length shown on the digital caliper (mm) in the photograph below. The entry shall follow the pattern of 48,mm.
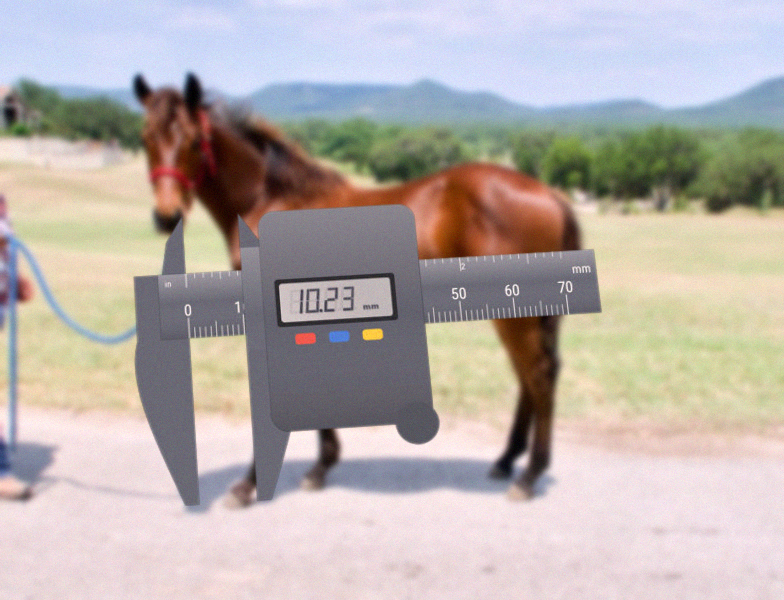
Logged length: 10.23,mm
